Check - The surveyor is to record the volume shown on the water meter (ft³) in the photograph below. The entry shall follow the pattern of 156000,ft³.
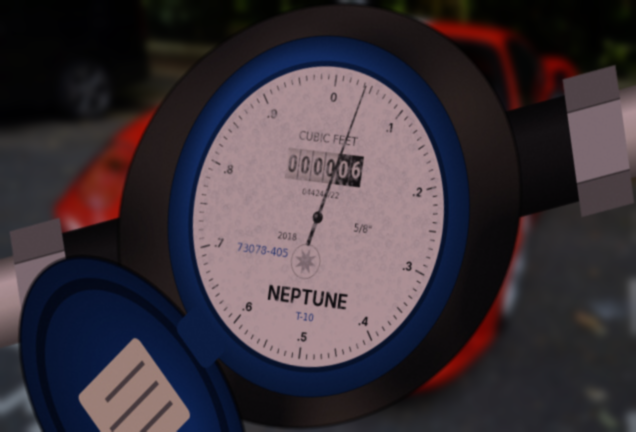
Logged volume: 6.04,ft³
